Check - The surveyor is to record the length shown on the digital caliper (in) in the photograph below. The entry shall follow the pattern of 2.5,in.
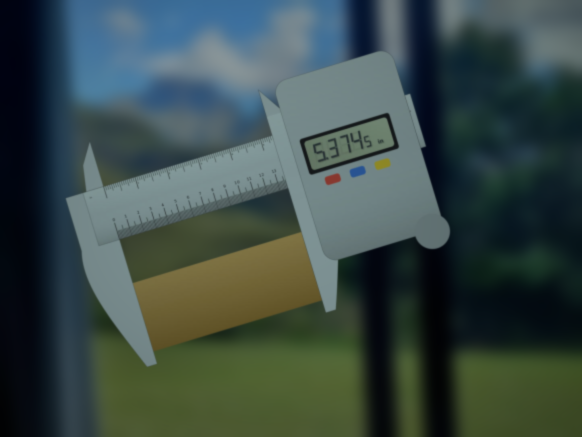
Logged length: 5.3745,in
